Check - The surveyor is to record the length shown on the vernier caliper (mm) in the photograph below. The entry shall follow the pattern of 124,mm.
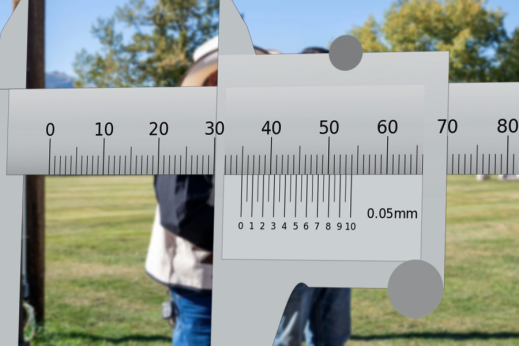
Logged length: 35.0,mm
